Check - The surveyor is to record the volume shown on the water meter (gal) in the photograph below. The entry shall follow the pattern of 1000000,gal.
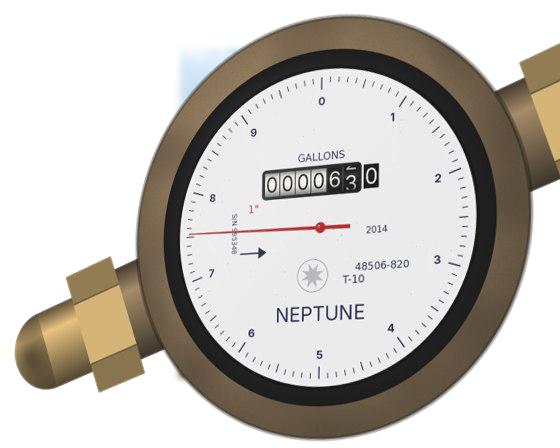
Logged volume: 627.5,gal
